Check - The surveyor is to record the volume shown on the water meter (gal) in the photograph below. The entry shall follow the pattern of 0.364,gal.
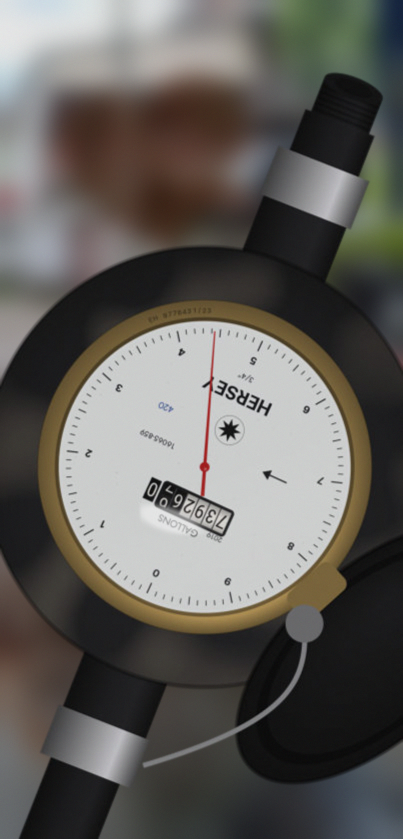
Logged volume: 7392664.4,gal
